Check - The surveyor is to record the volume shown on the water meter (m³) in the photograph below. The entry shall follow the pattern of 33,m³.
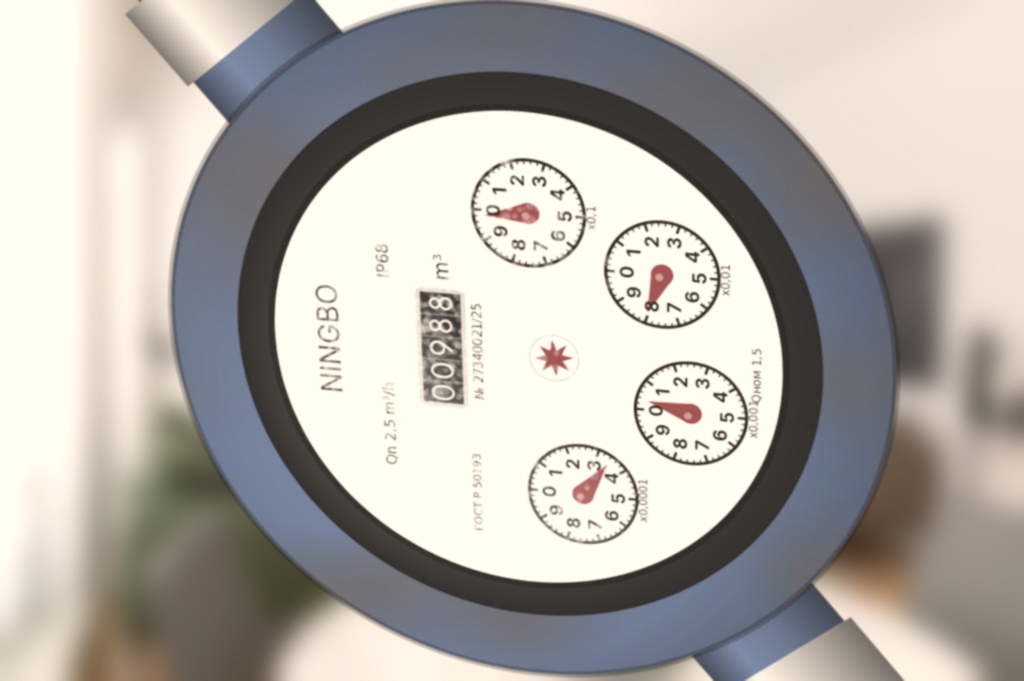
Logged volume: 987.9803,m³
